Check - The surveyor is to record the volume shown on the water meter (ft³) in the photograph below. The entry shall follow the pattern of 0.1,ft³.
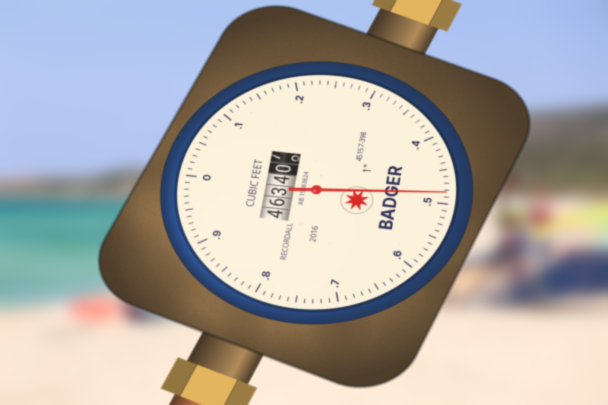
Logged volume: 463407.48,ft³
